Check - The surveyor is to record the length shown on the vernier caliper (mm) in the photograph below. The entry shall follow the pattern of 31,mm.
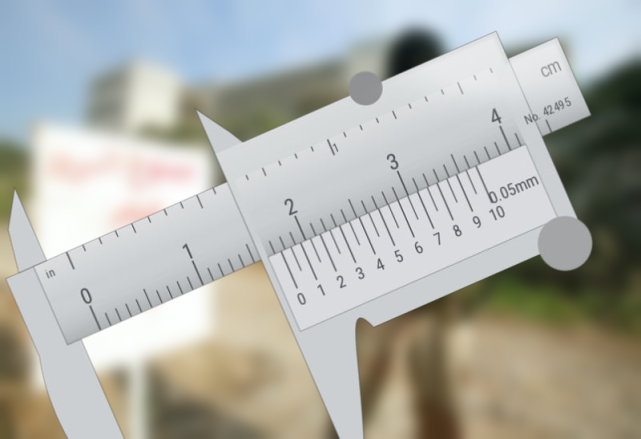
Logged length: 17.6,mm
